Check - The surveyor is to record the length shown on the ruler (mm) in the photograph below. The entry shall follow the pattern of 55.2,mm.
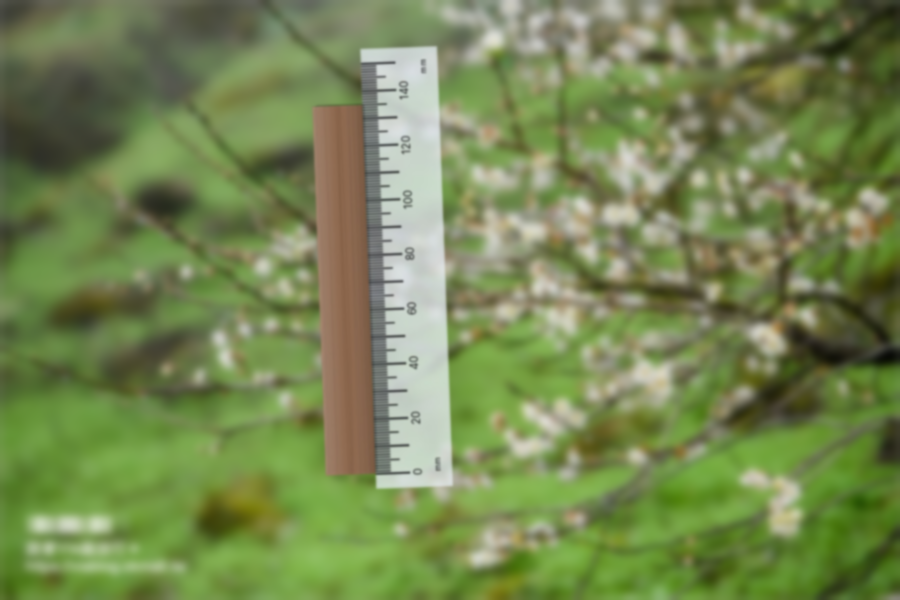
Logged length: 135,mm
